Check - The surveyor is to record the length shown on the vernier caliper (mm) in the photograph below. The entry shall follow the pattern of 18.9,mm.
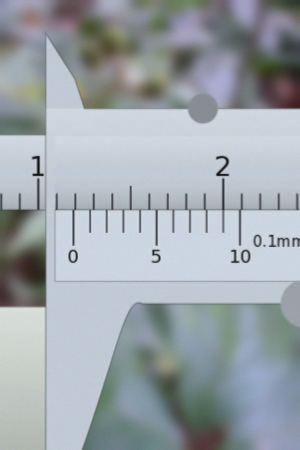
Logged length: 11.9,mm
